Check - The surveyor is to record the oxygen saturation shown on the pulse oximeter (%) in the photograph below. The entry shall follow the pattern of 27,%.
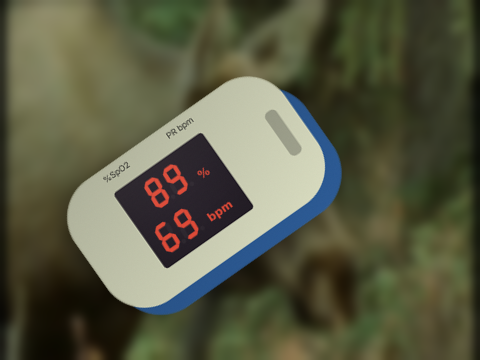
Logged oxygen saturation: 89,%
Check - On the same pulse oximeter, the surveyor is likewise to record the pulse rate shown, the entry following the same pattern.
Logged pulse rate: 69,bpm
